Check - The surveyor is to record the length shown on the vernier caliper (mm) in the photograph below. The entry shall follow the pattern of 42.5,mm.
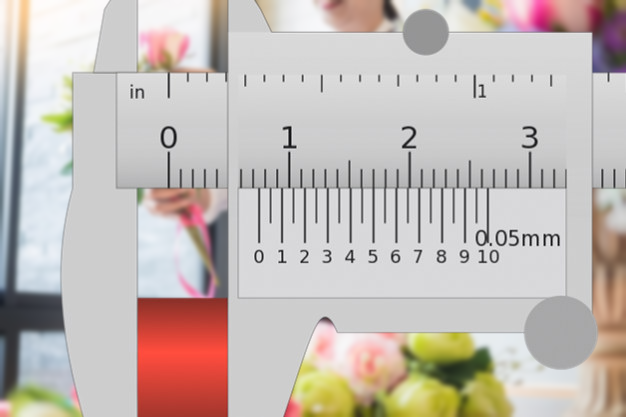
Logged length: 7.5,mm
